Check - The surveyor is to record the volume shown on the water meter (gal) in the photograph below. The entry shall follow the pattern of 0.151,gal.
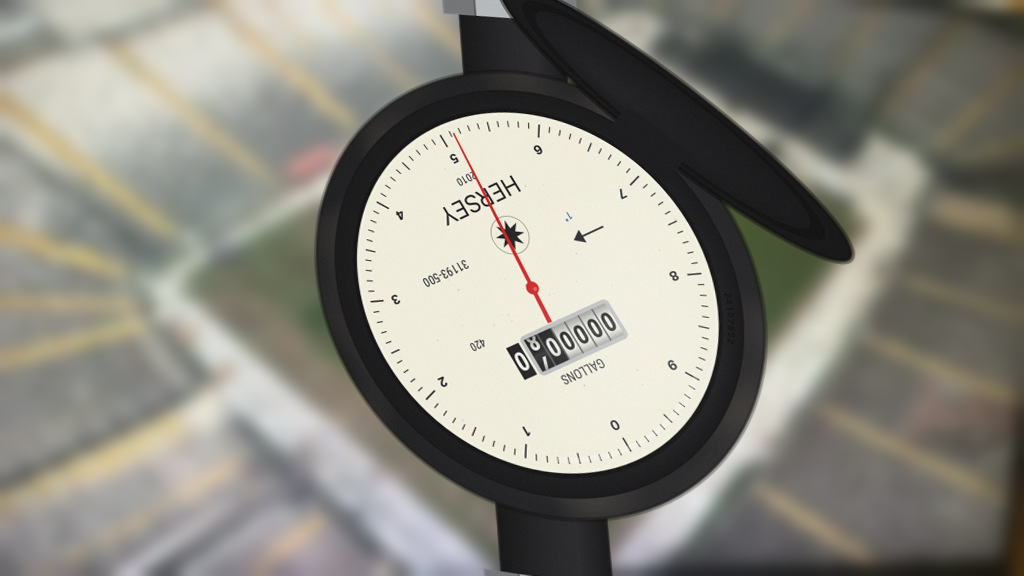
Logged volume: 75.1,gal
